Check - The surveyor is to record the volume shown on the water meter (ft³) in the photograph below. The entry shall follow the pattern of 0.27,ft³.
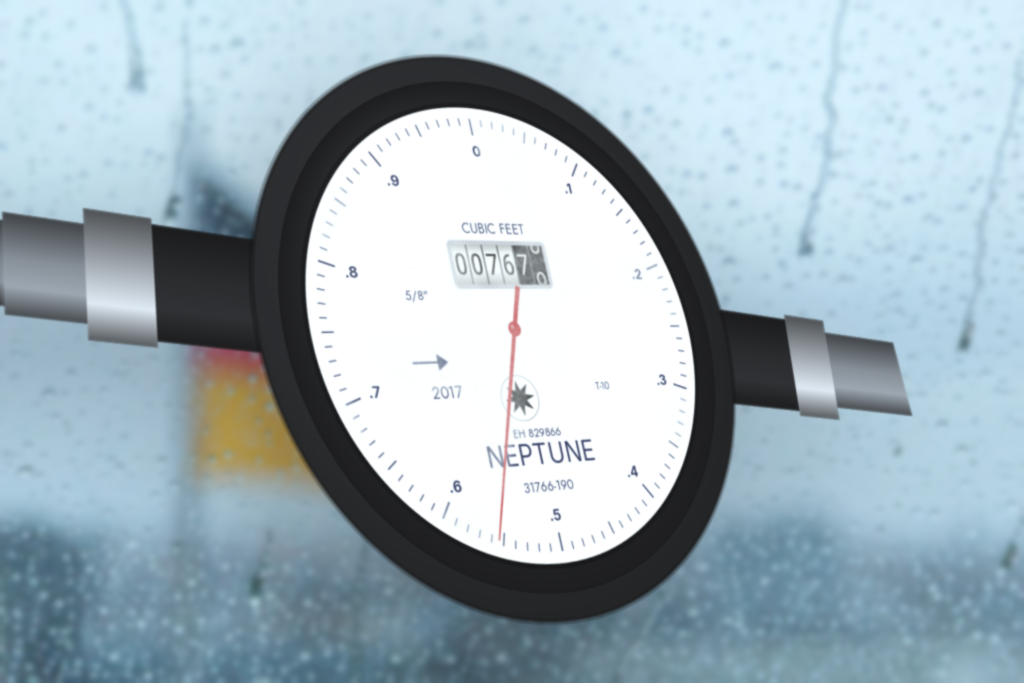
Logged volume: 7678.55,ft³
